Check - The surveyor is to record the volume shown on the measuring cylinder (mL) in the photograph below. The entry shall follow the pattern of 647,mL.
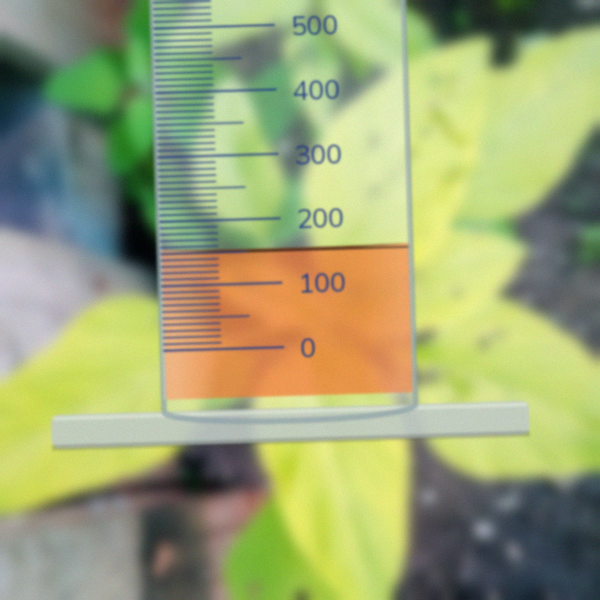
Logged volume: 150,mL
